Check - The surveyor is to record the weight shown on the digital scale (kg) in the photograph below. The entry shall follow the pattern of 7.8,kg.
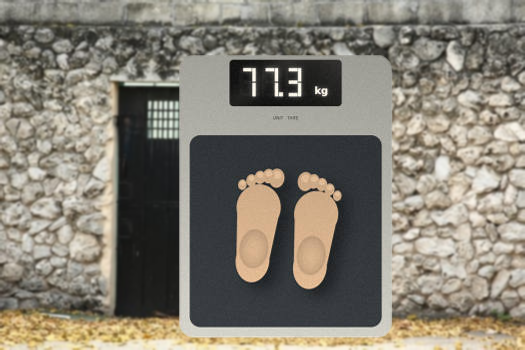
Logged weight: 77.3,kg
